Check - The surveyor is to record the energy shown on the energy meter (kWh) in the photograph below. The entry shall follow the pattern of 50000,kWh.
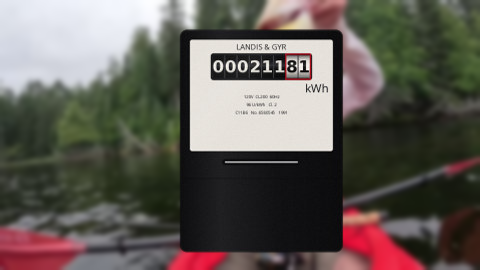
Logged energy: 211.81,kWh
